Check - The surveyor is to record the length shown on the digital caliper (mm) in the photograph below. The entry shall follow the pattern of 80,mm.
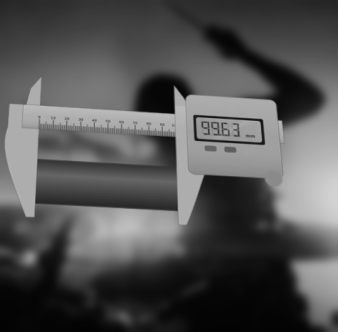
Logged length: 99.63,mm
